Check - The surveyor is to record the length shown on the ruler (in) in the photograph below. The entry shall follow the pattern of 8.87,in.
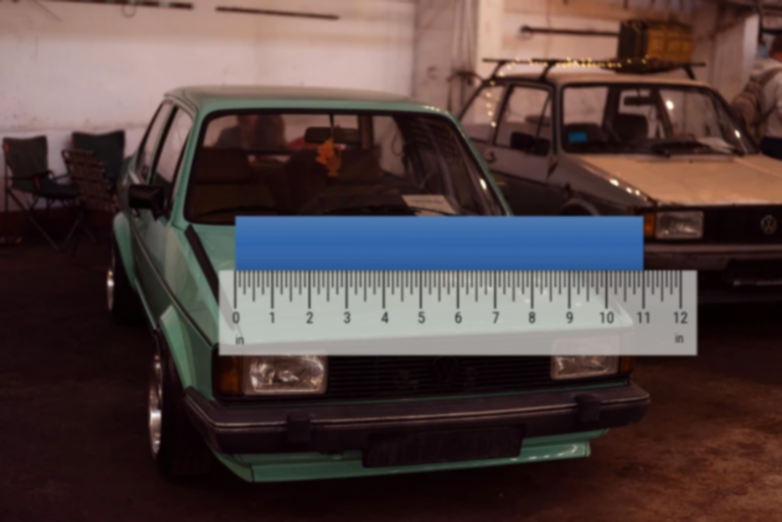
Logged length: 11,in
